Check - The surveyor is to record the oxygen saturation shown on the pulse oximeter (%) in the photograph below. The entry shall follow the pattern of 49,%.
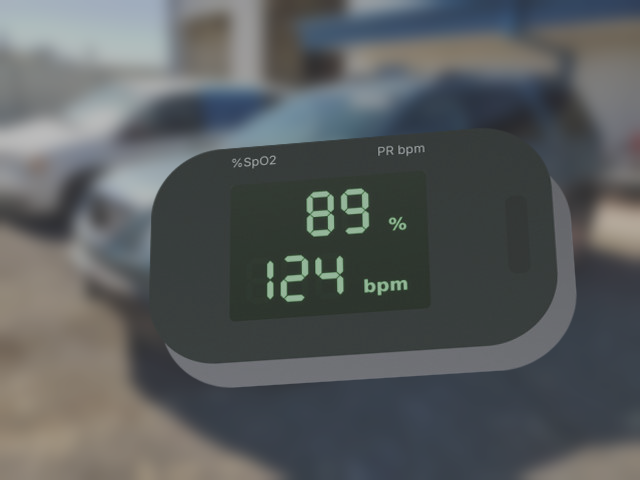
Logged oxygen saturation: 89,%
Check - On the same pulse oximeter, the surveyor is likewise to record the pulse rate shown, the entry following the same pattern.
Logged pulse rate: 124,bpm
